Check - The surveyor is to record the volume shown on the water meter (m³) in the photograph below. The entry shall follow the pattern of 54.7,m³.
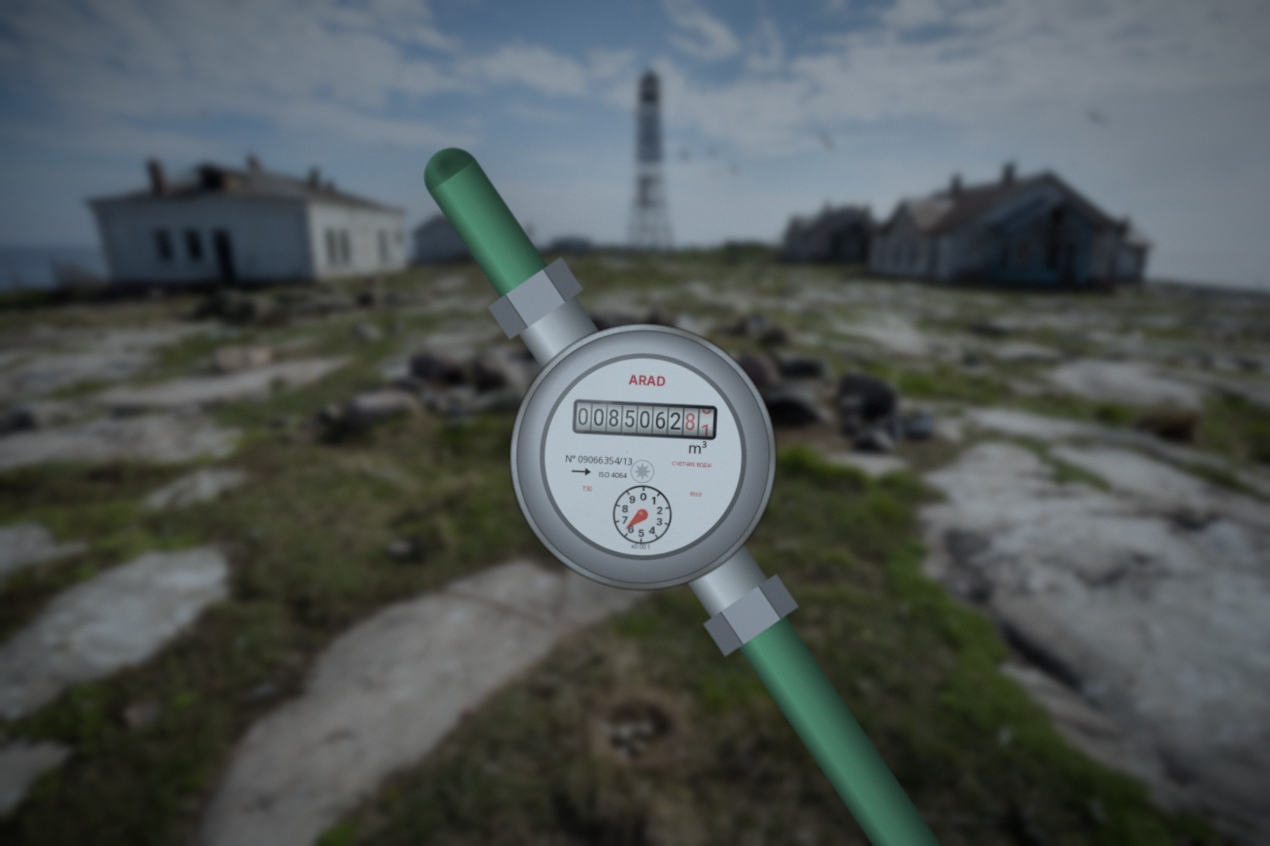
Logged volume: 85062.806,m³
